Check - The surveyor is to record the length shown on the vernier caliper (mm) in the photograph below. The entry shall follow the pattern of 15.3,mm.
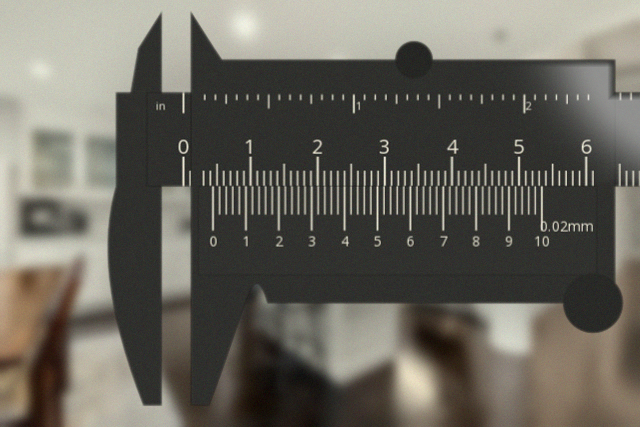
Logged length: 4.4,mm
